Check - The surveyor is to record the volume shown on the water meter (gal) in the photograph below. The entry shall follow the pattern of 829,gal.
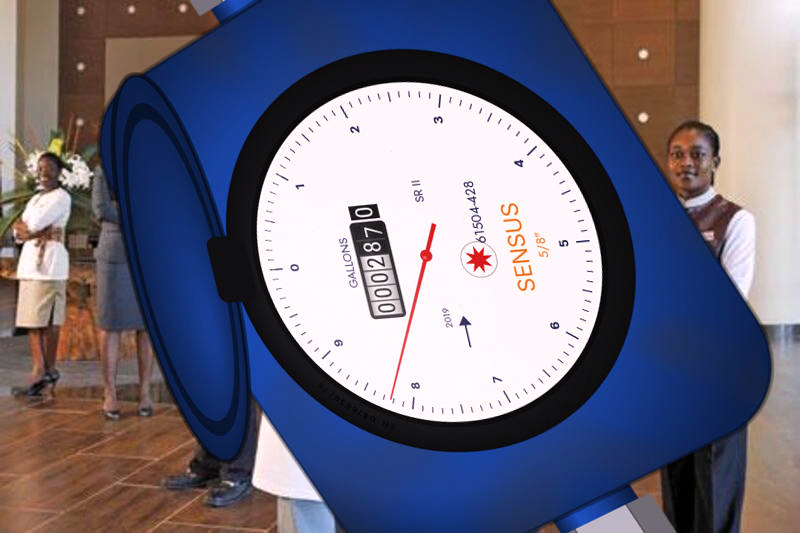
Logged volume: 2868.2,gal
